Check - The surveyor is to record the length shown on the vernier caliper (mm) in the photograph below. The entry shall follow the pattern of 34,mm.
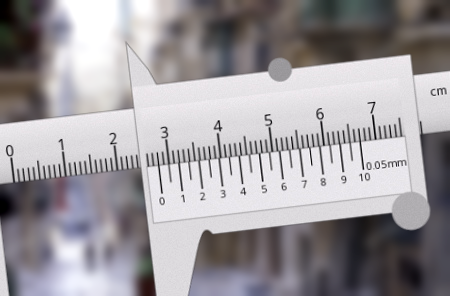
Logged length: 28.0,mm
